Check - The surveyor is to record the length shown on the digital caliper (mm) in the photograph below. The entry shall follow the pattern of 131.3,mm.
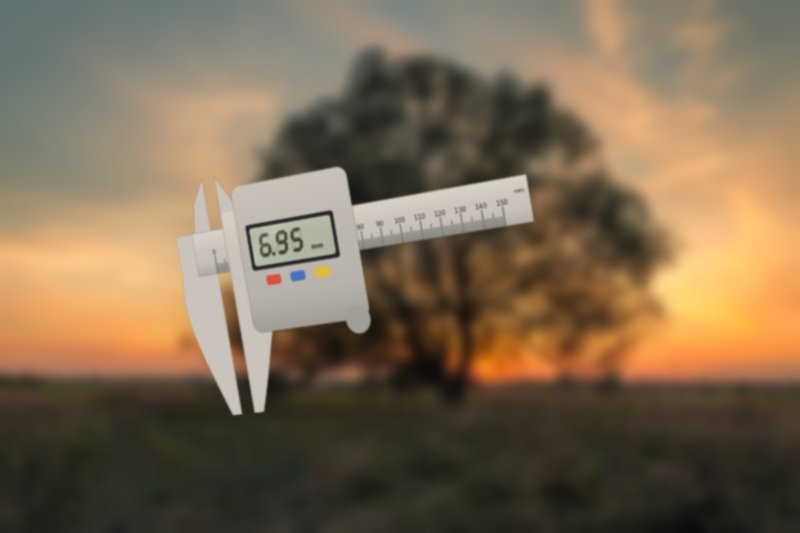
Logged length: 6.95,mm
